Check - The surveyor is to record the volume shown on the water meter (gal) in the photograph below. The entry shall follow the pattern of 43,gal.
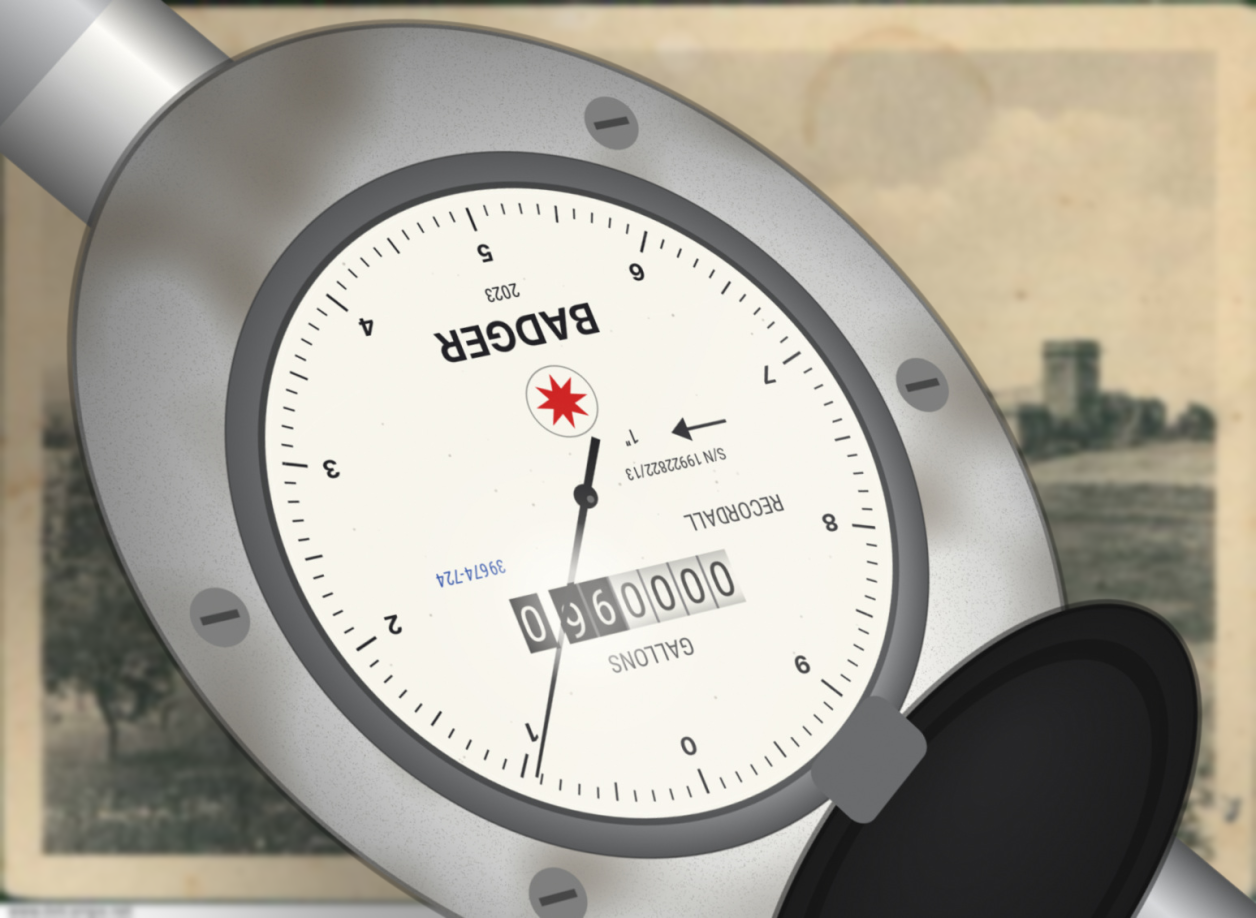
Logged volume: 960.9,gal
